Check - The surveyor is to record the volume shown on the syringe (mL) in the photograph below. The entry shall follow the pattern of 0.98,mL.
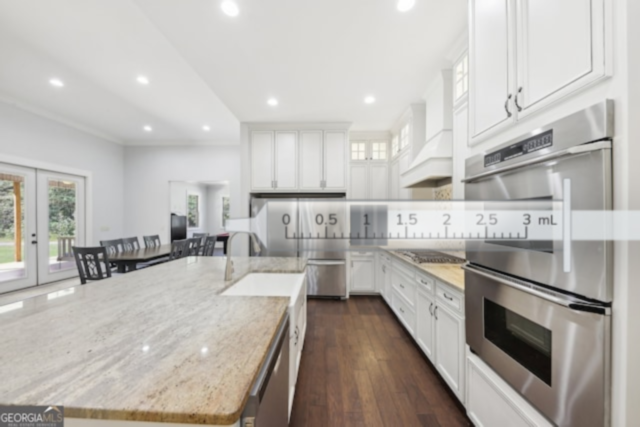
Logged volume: 0.8,mL
